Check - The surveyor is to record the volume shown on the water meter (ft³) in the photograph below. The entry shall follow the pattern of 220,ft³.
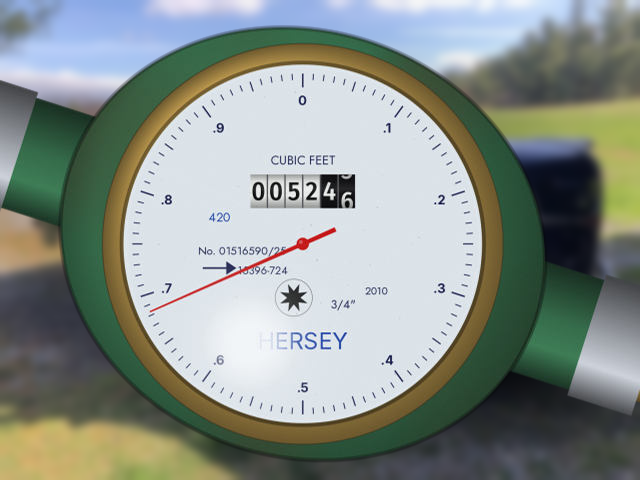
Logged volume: 5245.68,ft³
